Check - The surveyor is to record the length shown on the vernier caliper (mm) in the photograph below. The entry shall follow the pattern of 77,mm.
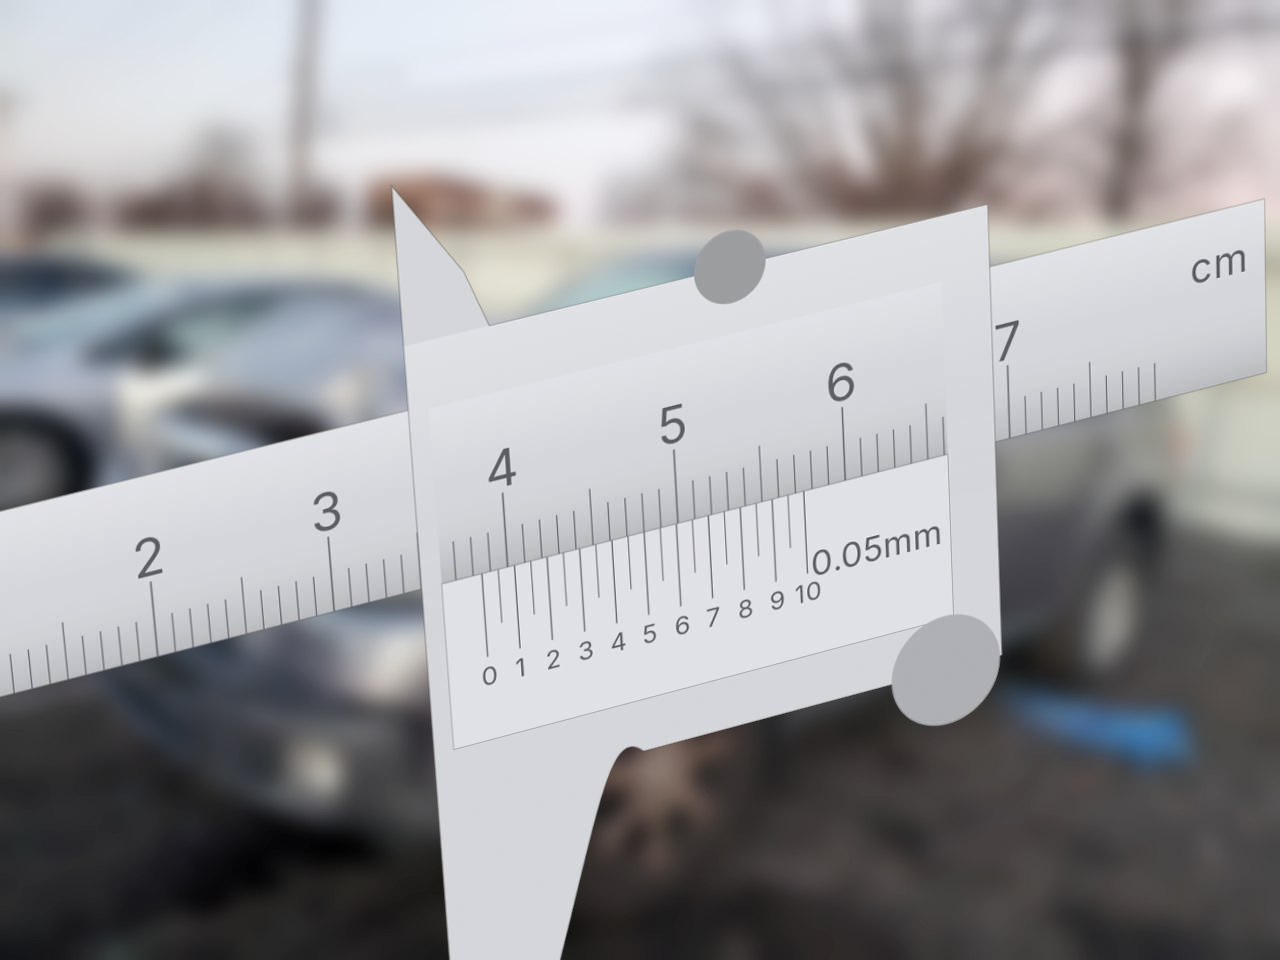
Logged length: 38.5,mm
